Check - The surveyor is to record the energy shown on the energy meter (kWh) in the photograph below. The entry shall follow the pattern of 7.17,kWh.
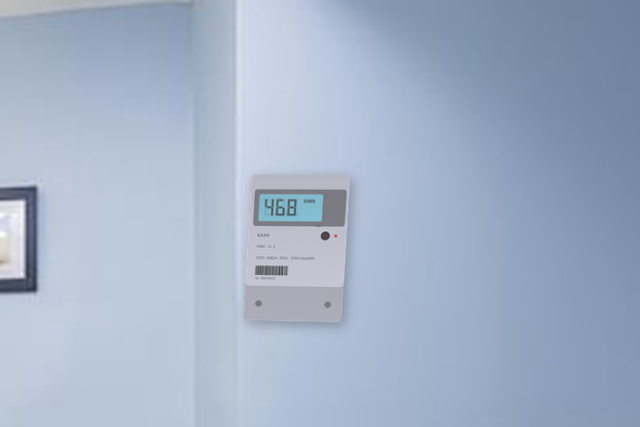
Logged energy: 468,kWh
